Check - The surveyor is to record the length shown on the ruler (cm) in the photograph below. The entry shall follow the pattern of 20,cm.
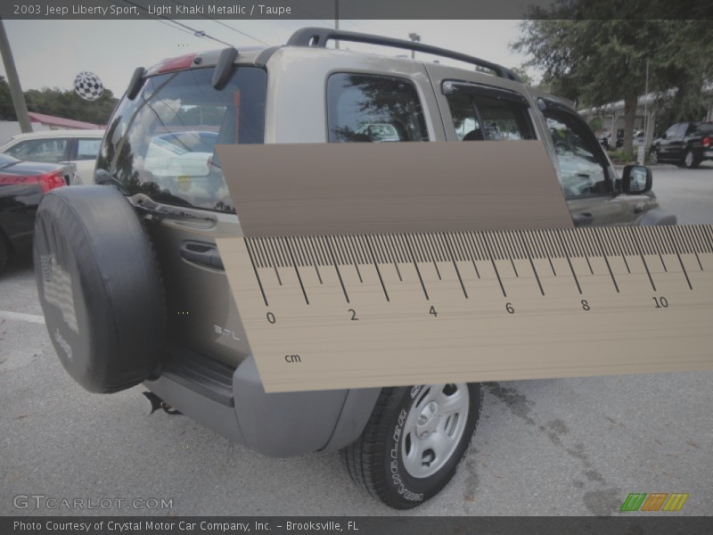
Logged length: 8.5,cm
